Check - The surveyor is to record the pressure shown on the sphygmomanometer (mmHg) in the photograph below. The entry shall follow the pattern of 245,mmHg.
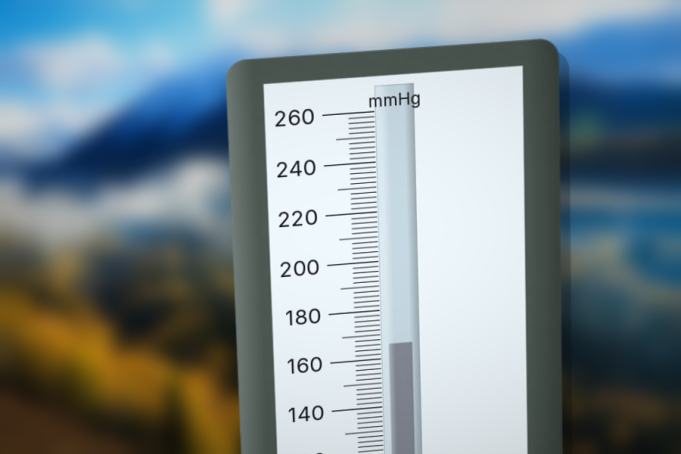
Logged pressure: 166,mmHg
